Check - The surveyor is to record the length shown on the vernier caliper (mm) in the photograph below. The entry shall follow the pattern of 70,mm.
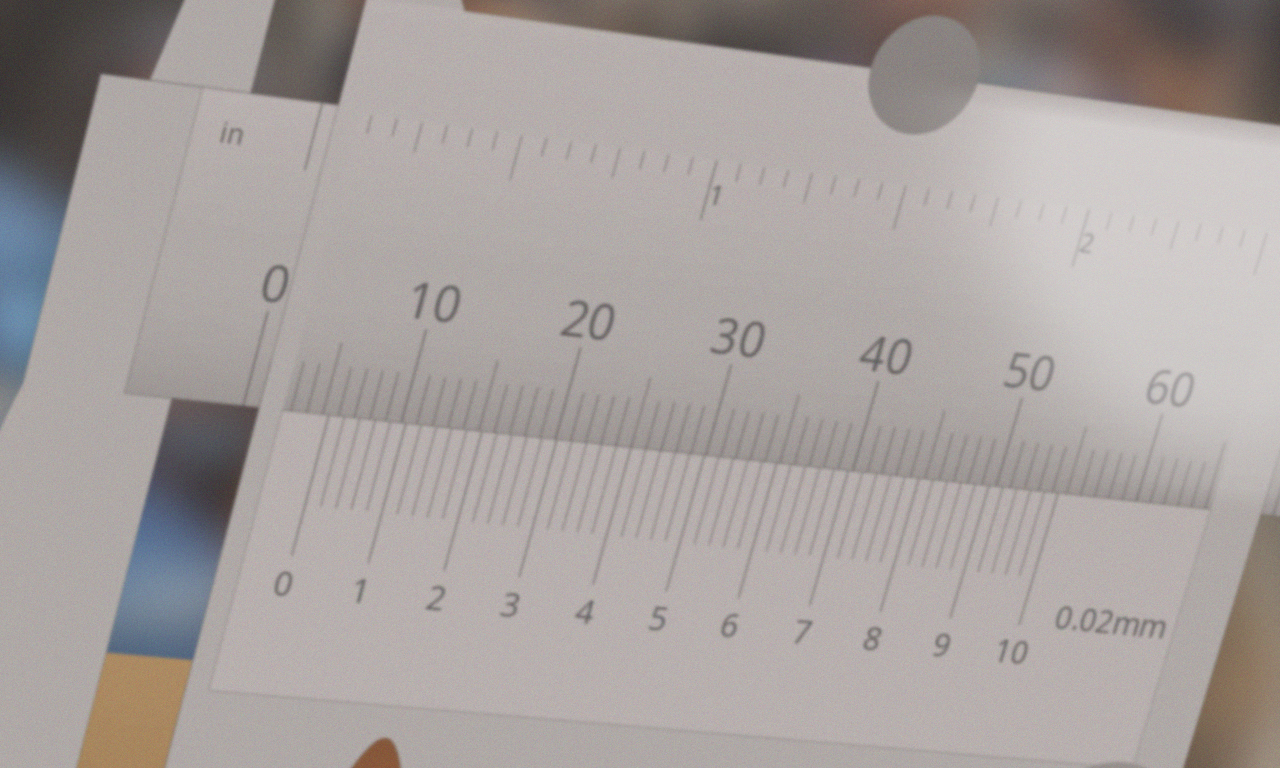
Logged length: 5.4,mm
